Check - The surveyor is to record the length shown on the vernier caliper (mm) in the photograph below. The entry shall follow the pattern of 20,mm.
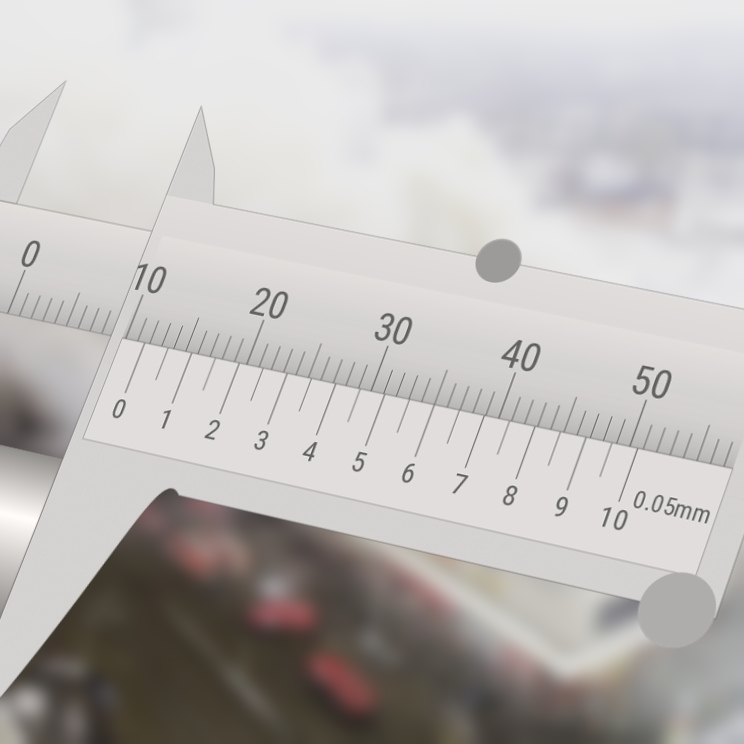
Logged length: 11.6,mm
